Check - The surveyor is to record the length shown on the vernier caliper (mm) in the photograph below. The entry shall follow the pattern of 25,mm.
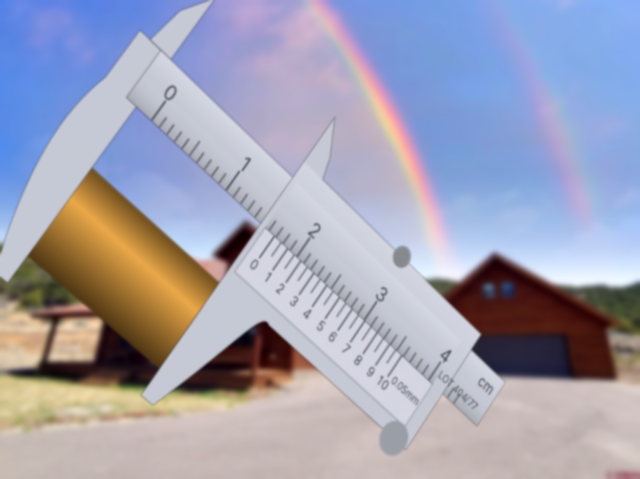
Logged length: 16.8,mm
